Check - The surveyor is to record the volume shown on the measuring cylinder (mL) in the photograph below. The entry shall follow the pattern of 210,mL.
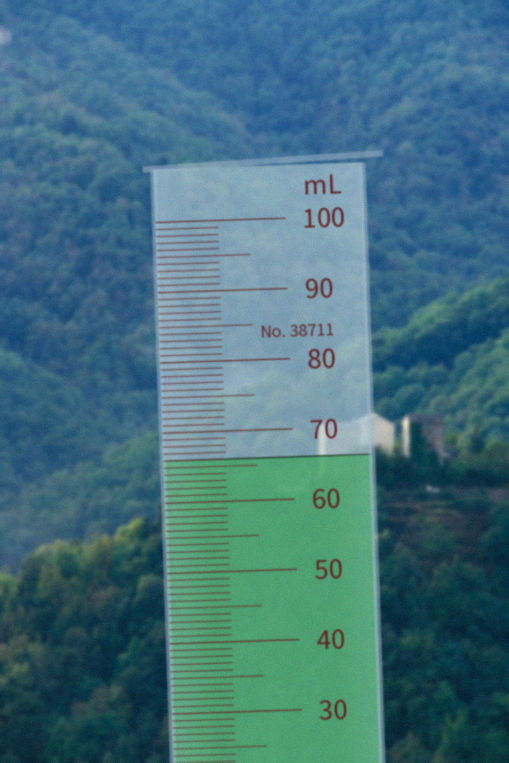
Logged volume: 66,mL
